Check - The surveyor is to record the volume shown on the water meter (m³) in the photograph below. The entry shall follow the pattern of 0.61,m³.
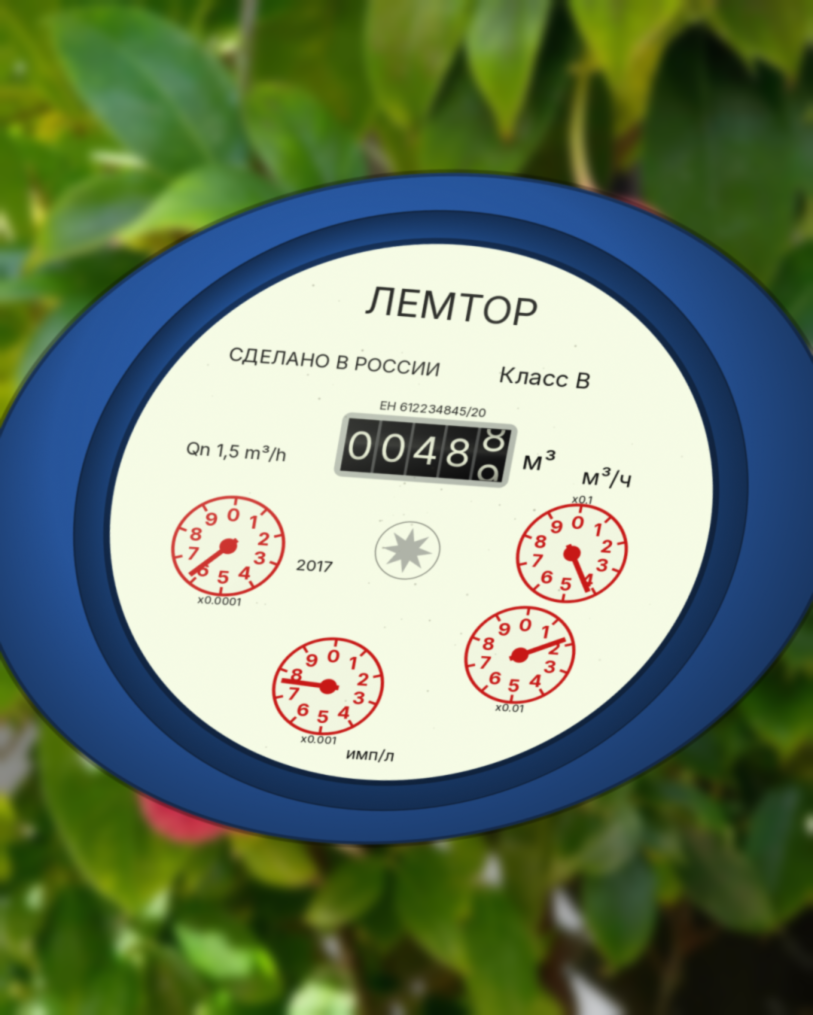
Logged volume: 488.4176,m³
